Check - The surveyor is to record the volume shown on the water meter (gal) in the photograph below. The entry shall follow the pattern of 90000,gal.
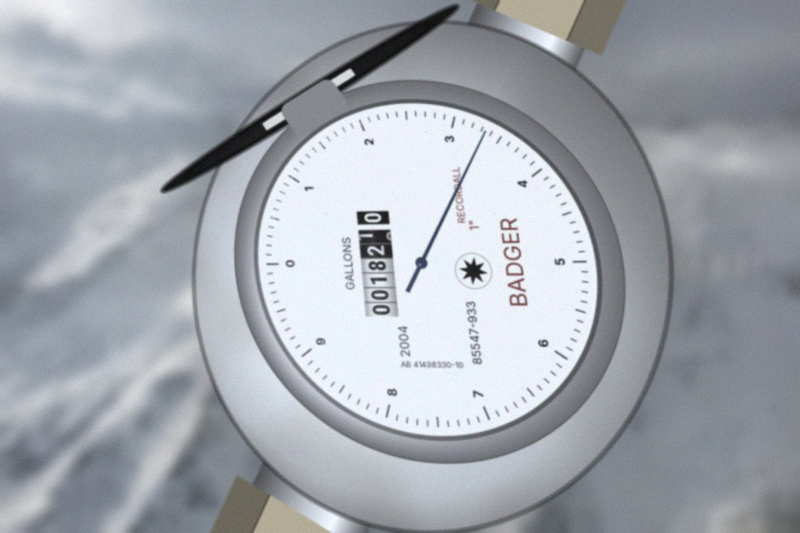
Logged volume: 18213.3,gal
